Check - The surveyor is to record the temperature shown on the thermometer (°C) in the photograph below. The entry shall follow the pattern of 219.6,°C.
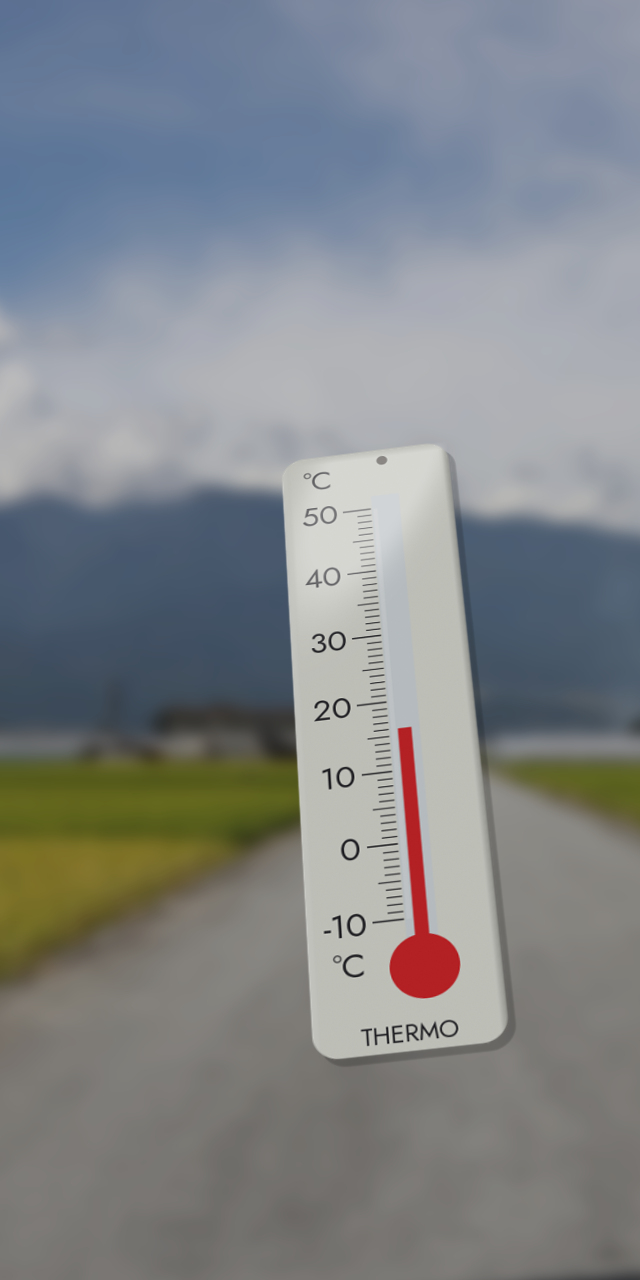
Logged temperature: 16,°C
